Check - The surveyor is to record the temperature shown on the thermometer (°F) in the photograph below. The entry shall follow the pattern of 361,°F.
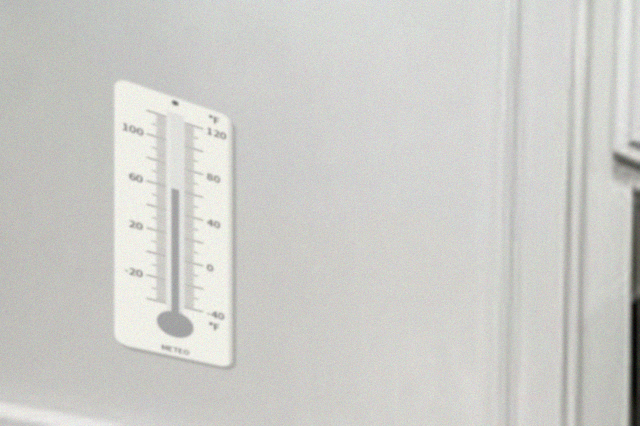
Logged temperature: 60,°F
